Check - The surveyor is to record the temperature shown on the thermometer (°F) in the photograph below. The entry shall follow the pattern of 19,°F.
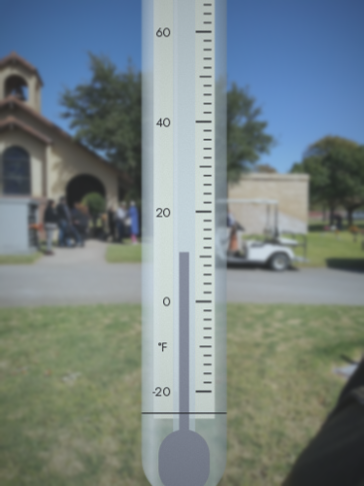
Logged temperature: 11,°F
